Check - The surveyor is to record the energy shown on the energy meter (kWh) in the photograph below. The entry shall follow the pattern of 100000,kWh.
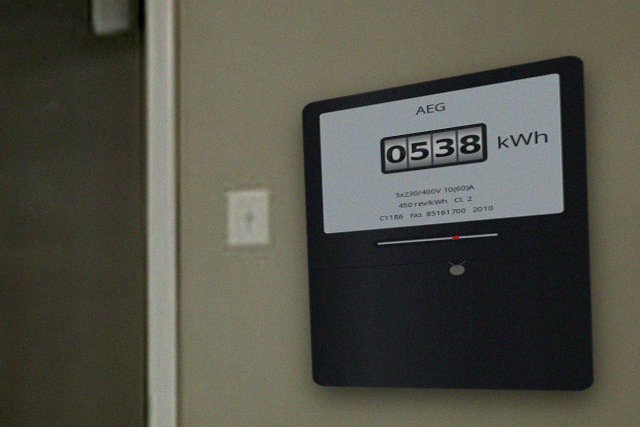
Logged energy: 538,kWh
